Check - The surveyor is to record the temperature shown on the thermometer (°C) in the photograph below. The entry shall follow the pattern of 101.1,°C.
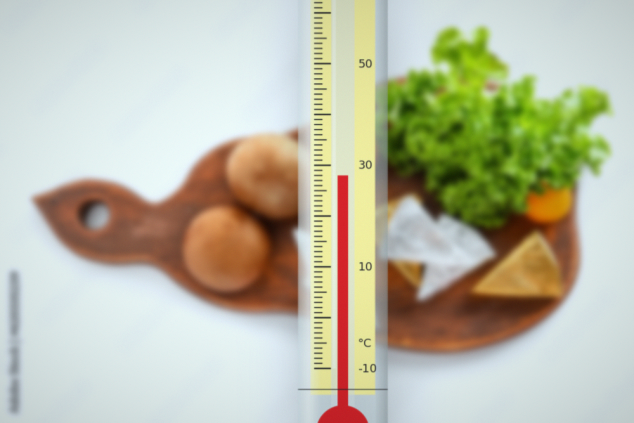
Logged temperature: 28,°C
